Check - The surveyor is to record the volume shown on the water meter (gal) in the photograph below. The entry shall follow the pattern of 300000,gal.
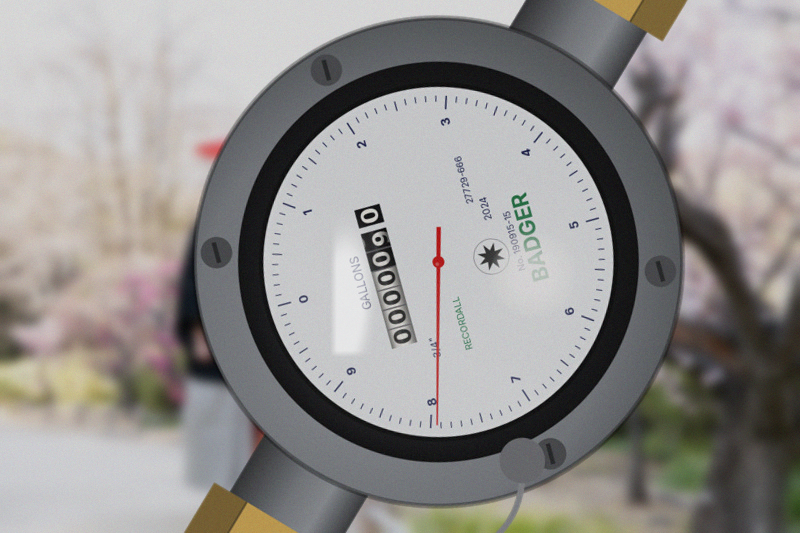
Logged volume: 87.9,gal
